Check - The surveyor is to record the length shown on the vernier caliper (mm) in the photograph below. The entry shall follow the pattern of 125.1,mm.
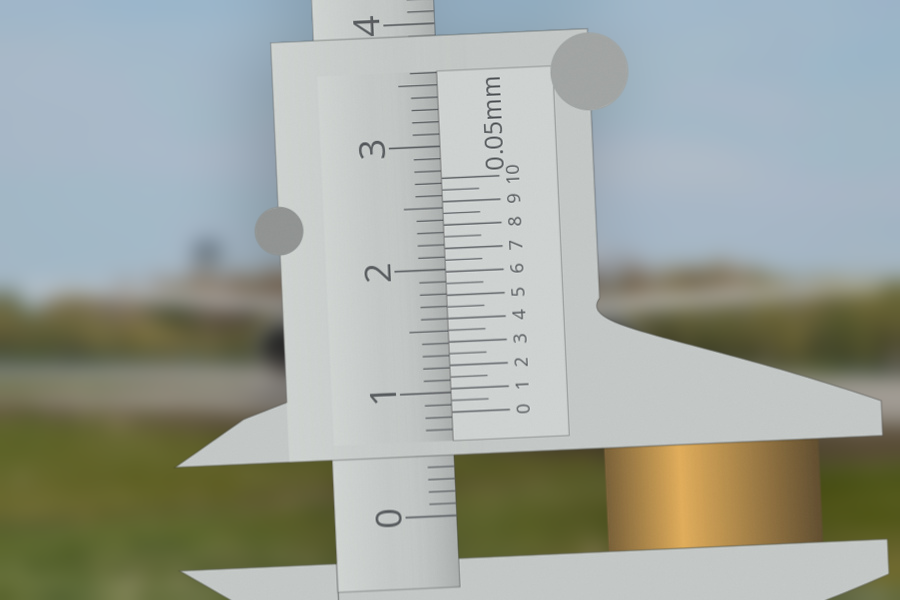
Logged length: 8.4,mm
